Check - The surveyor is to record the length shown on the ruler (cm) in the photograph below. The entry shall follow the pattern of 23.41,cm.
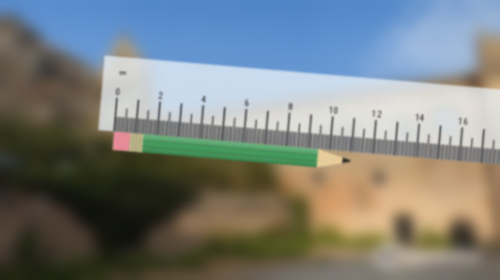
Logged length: 11,cm
